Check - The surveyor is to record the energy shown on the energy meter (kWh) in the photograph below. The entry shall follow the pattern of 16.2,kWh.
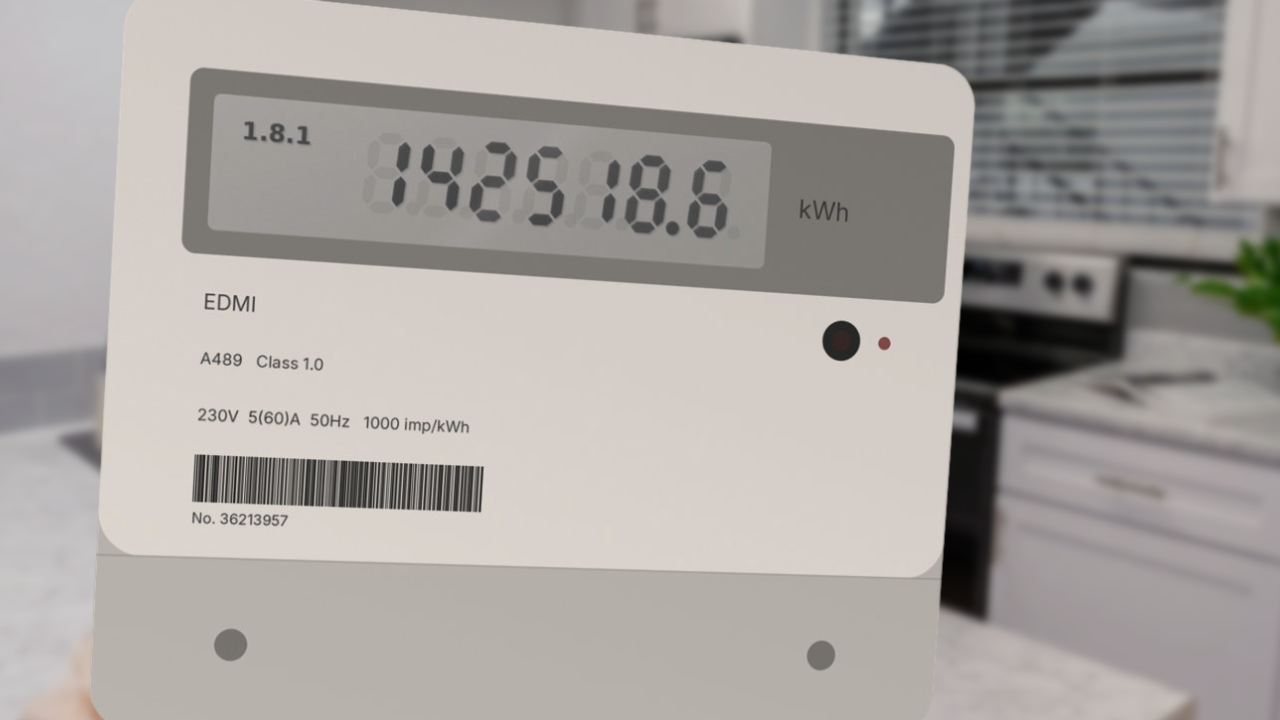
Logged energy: 142518.6,kWh
